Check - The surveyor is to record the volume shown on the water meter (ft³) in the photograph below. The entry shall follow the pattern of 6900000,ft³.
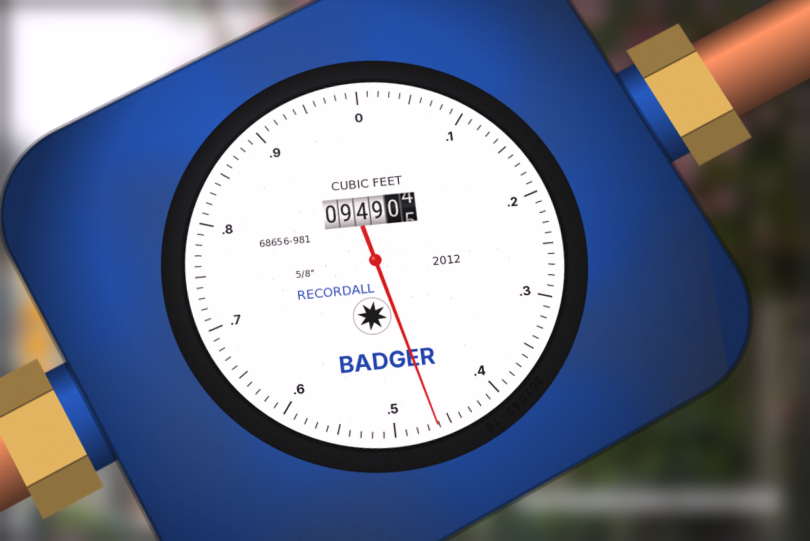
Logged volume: 94904.46,ft³
